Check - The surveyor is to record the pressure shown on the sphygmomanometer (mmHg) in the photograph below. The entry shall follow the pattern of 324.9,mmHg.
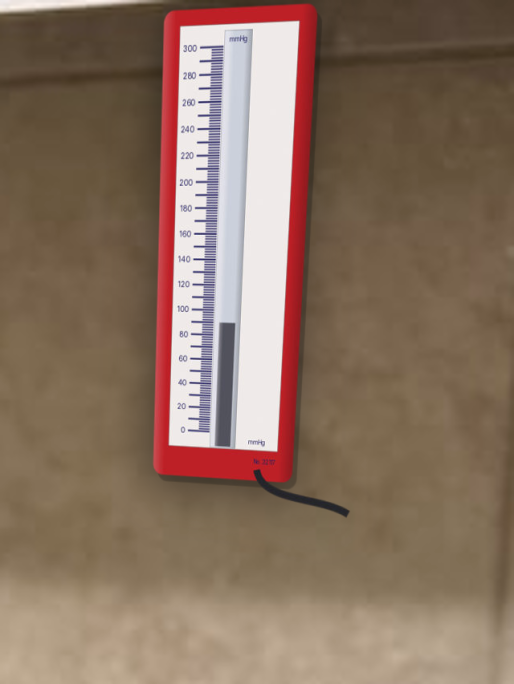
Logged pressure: 90,mmHg
